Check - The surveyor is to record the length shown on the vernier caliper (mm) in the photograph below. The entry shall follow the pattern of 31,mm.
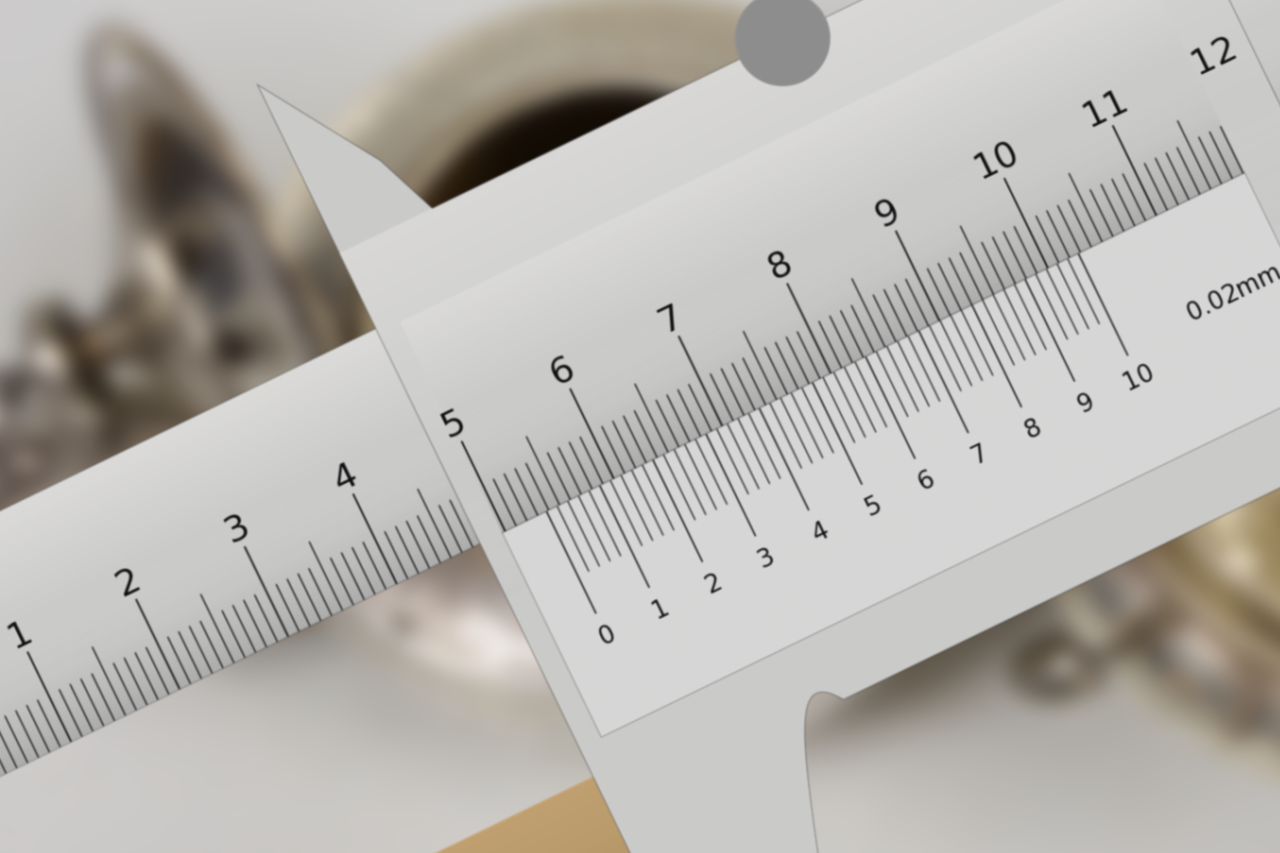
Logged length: 53.8,mm
